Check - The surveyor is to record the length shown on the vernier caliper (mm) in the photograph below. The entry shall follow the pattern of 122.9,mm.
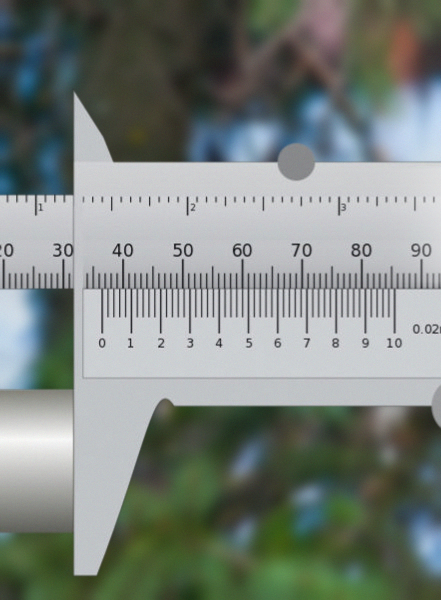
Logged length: 36.5,mm
